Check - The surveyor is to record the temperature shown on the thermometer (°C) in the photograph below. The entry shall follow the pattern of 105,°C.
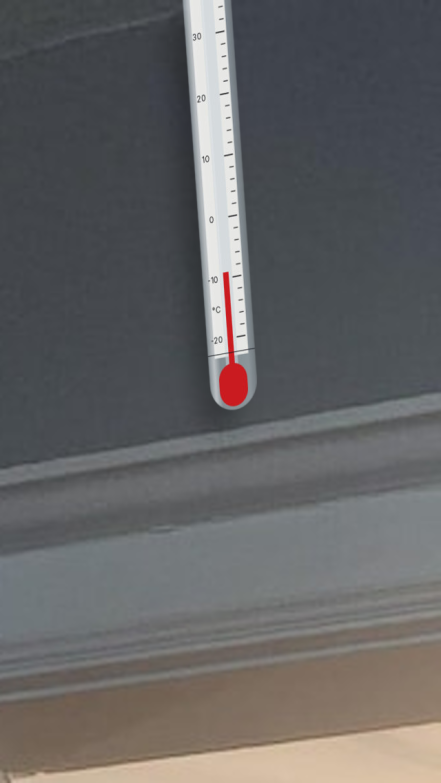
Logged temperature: -9,°C
